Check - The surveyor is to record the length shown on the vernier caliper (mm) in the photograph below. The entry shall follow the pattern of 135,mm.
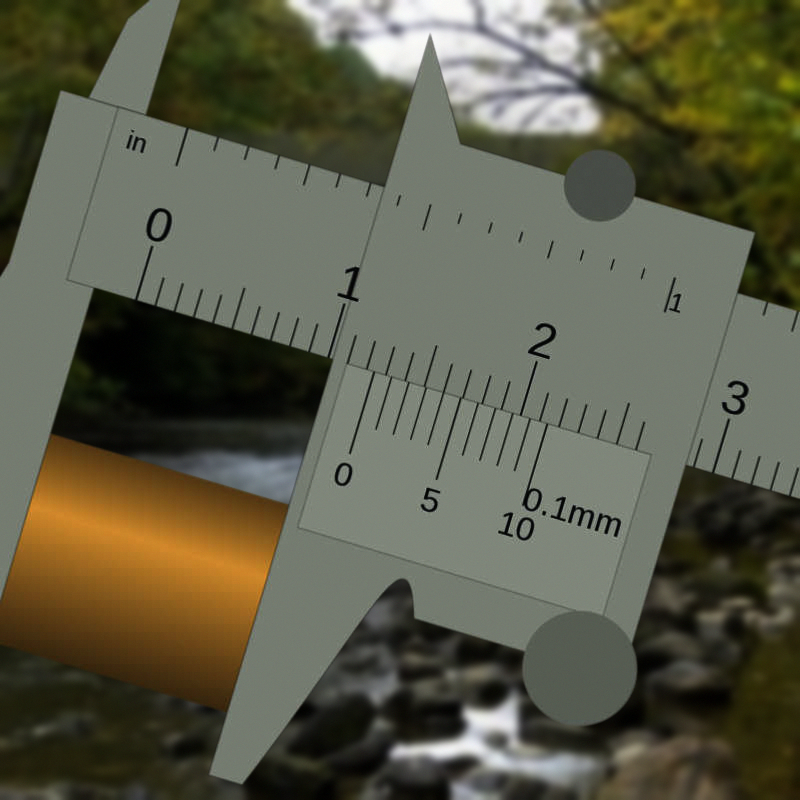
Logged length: 12.4,mm
